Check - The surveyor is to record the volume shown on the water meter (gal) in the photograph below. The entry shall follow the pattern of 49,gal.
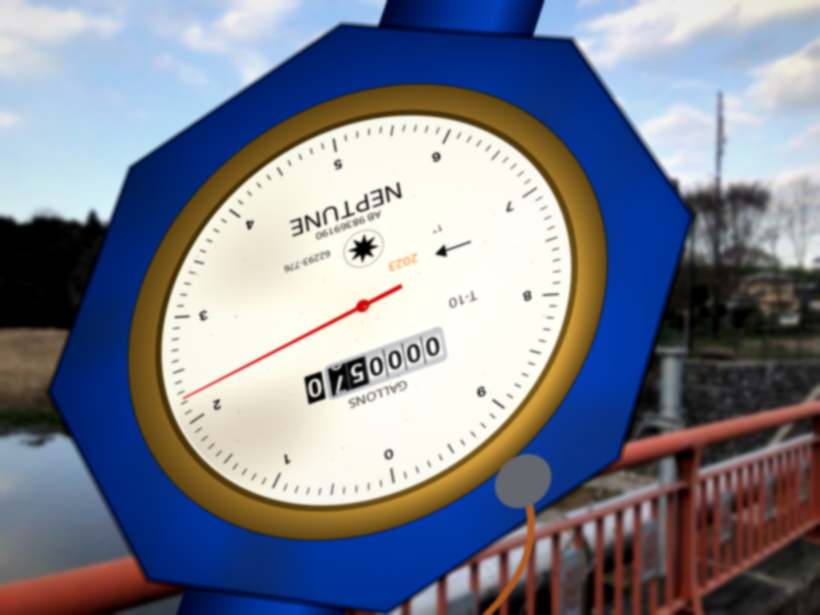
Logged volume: 572.2,gal
